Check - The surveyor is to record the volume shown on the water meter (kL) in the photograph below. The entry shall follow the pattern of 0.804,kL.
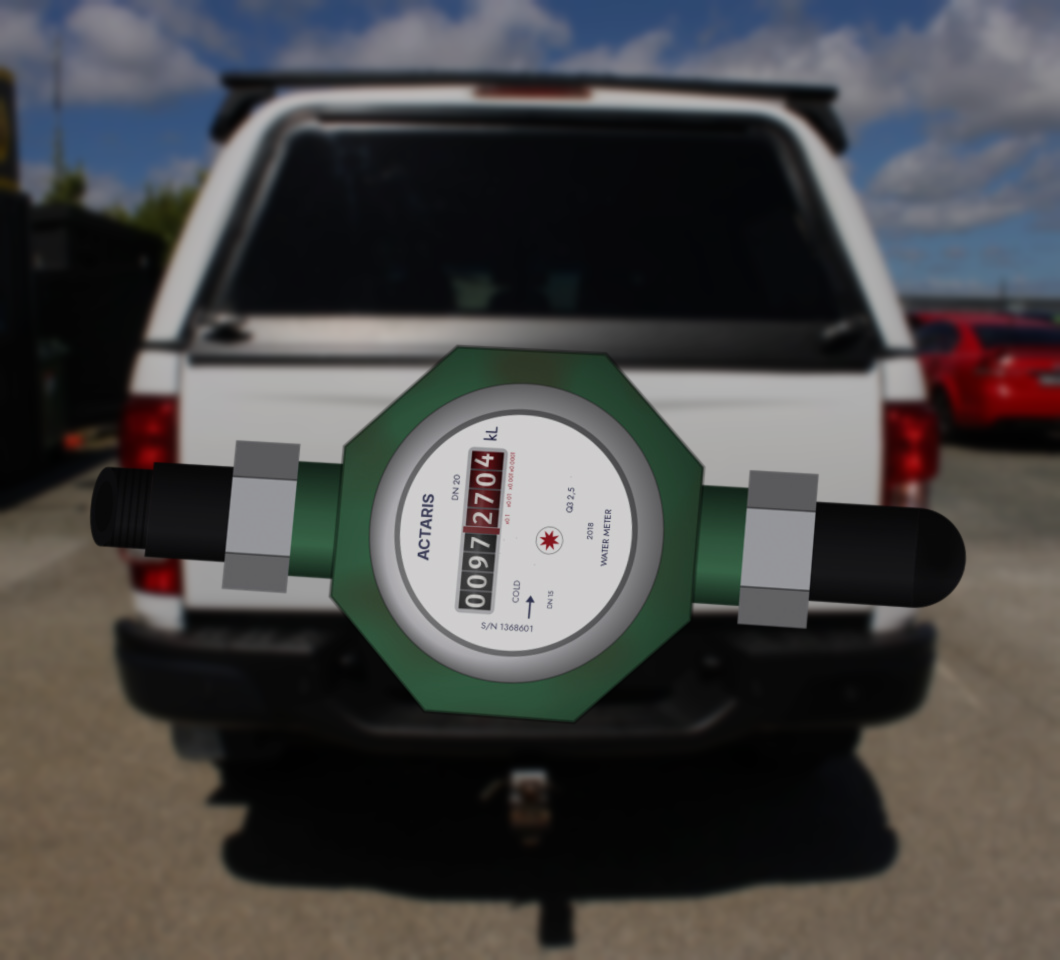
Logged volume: 97.2704,kL
